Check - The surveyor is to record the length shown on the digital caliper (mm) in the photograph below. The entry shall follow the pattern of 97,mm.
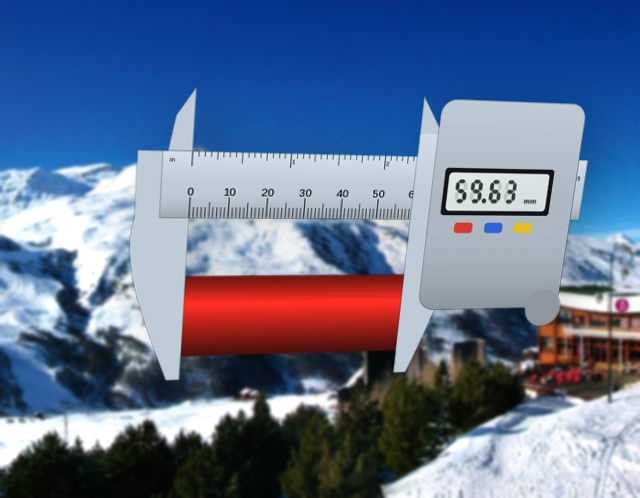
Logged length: 59.63,mm
